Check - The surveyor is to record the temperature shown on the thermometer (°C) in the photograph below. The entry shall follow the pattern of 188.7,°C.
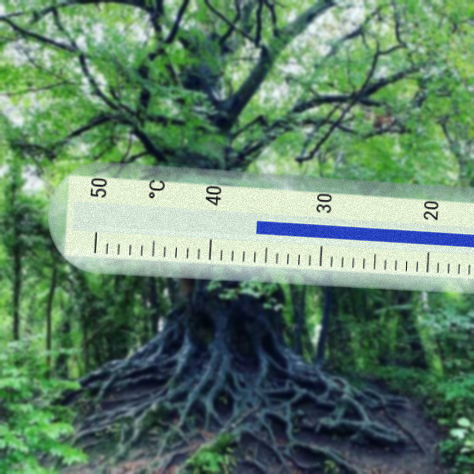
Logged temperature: 36,°C
